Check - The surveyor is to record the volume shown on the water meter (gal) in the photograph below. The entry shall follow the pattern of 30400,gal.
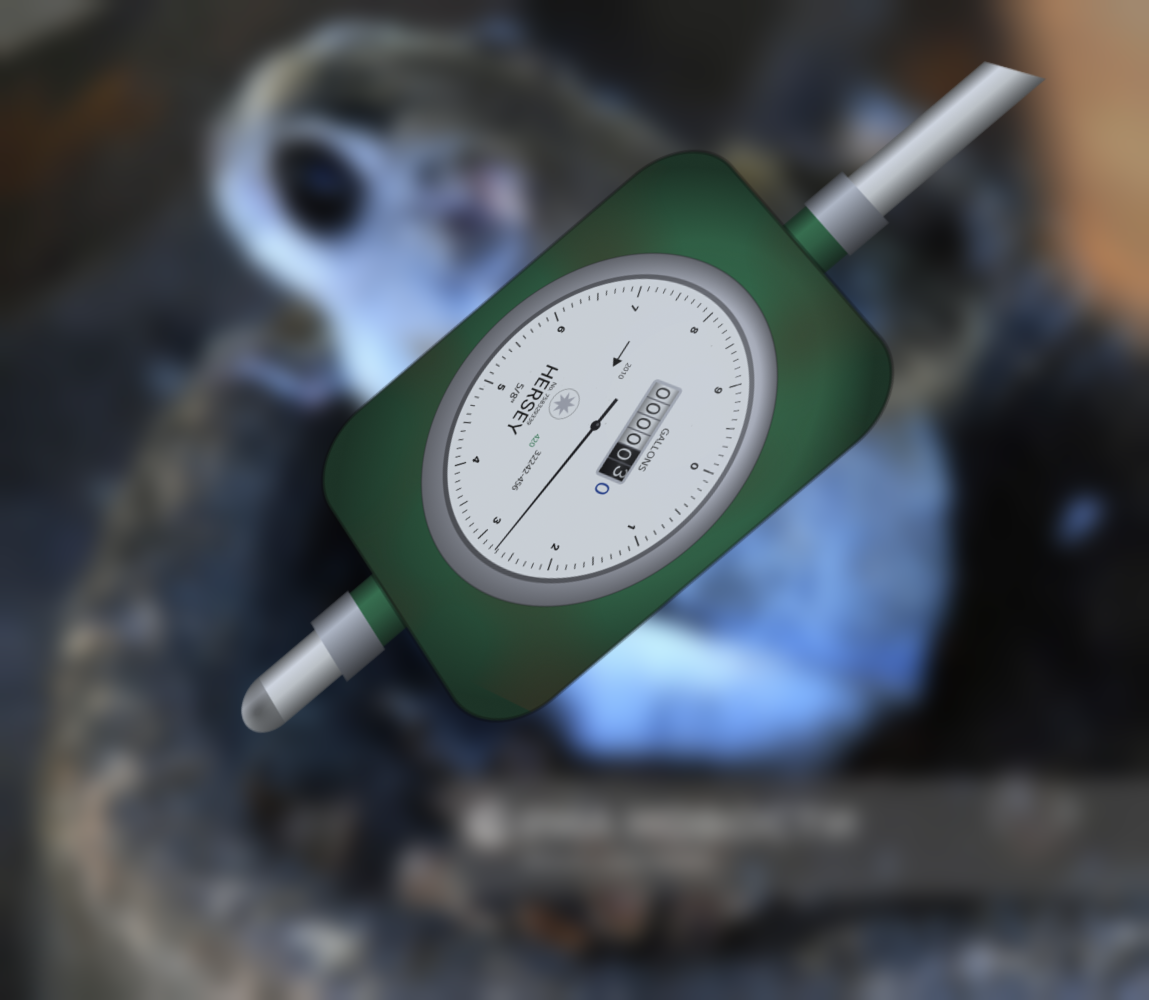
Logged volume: 32.7,gal
